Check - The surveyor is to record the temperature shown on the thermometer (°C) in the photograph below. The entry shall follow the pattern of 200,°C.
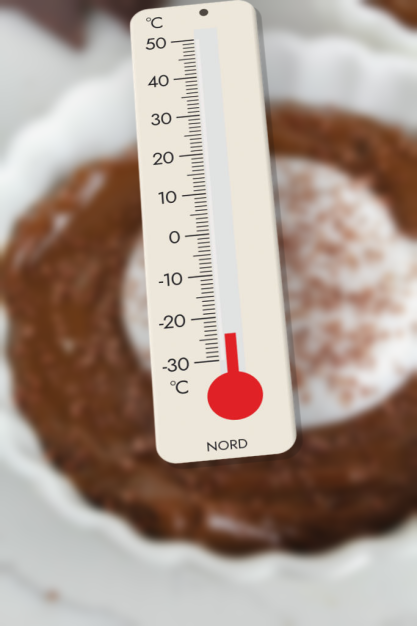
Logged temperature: -24,°C
